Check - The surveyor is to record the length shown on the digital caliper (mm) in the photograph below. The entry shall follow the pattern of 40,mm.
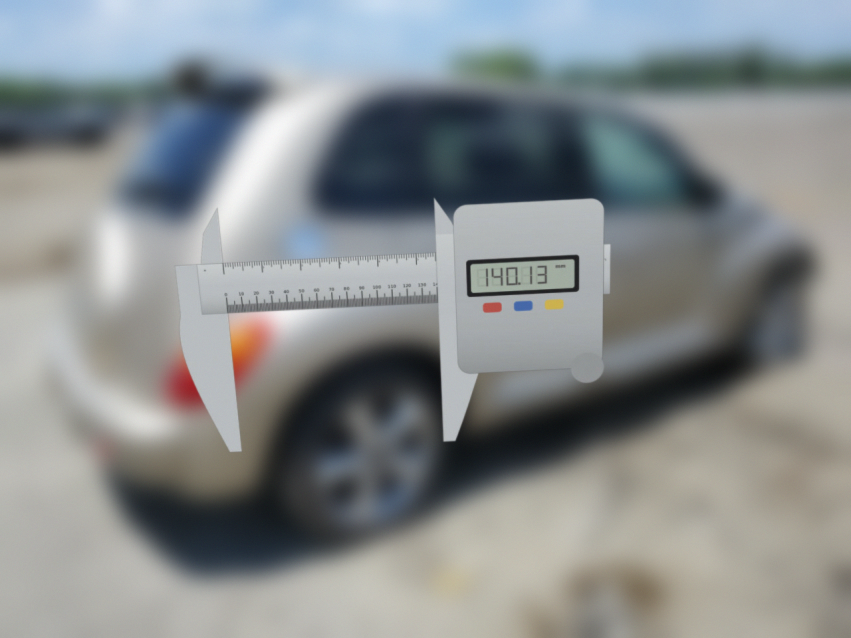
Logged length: 140.13,mm
